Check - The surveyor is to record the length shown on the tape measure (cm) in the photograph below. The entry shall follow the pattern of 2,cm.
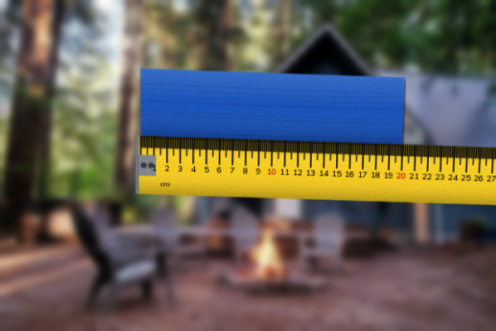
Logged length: 20,cm
